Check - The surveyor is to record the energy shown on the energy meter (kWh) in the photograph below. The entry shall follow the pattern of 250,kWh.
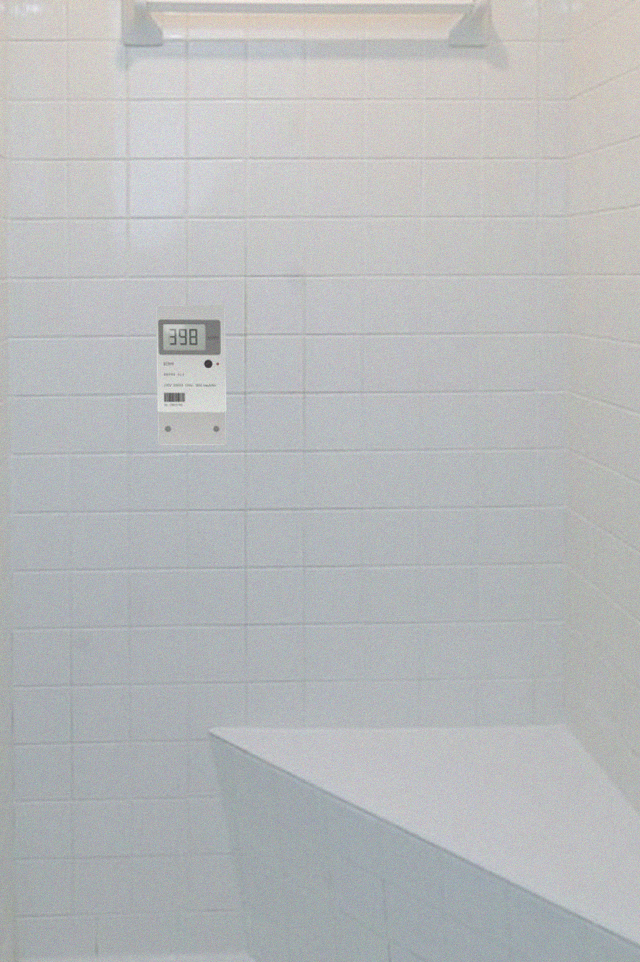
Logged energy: 398,kWh
